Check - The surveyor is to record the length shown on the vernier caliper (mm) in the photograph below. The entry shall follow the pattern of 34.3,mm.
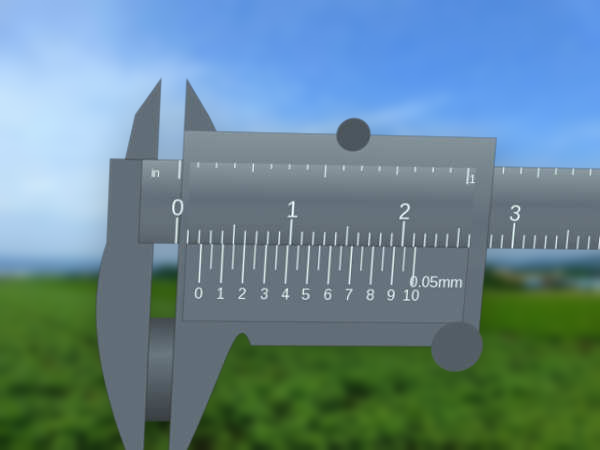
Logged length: 2.2,mm
